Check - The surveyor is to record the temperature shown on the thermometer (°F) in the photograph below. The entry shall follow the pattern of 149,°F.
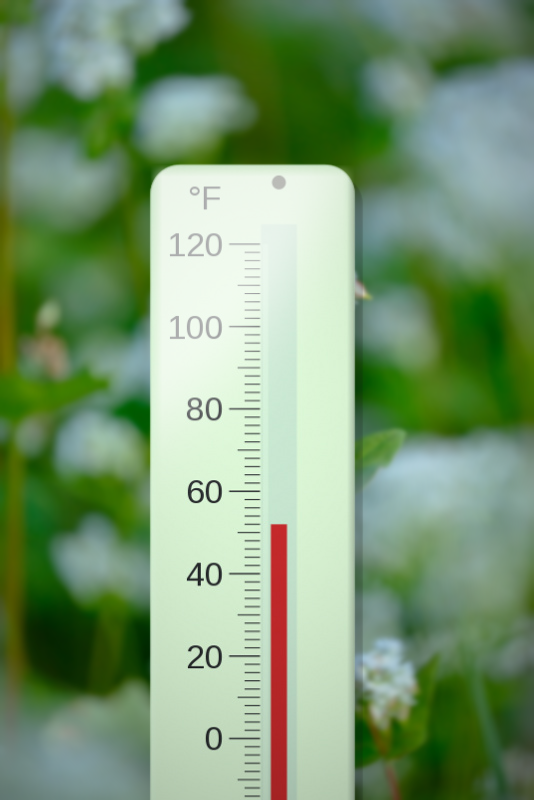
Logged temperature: 52,°F
